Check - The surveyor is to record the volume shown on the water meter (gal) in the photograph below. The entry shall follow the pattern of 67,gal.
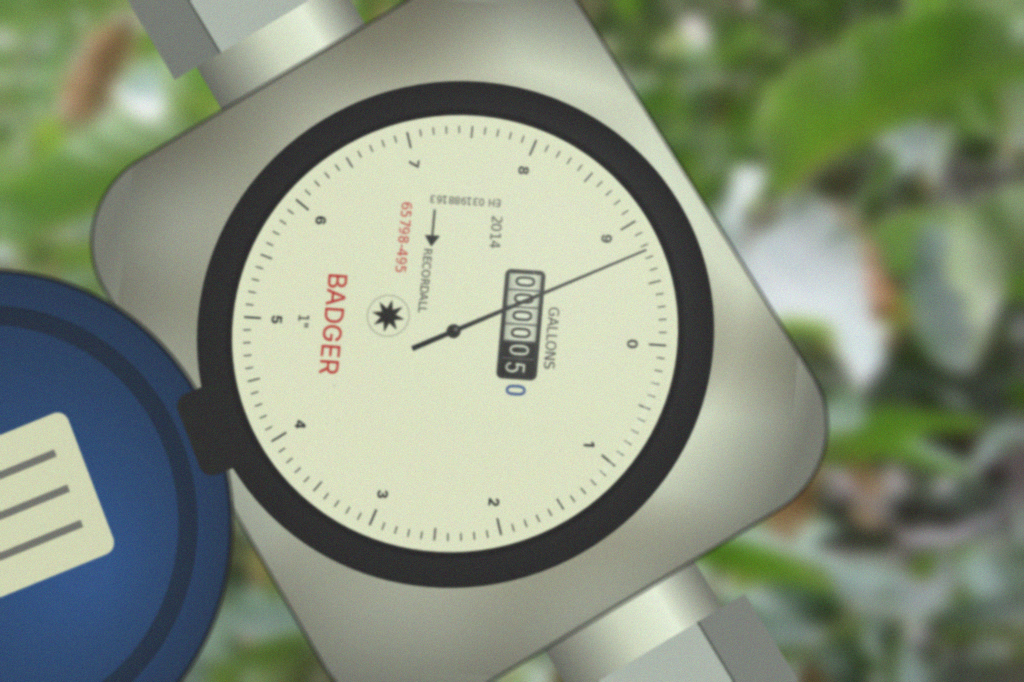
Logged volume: 49.2,gal
